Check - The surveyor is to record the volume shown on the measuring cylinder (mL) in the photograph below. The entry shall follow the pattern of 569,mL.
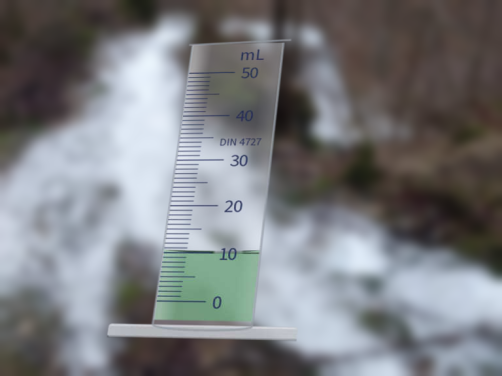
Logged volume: 10,mL
